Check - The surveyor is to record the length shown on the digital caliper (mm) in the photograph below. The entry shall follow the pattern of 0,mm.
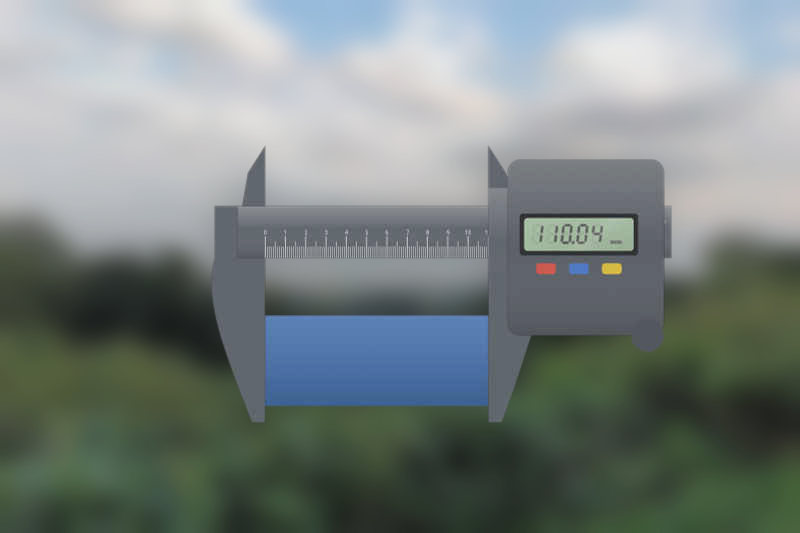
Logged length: 110.04,mm
